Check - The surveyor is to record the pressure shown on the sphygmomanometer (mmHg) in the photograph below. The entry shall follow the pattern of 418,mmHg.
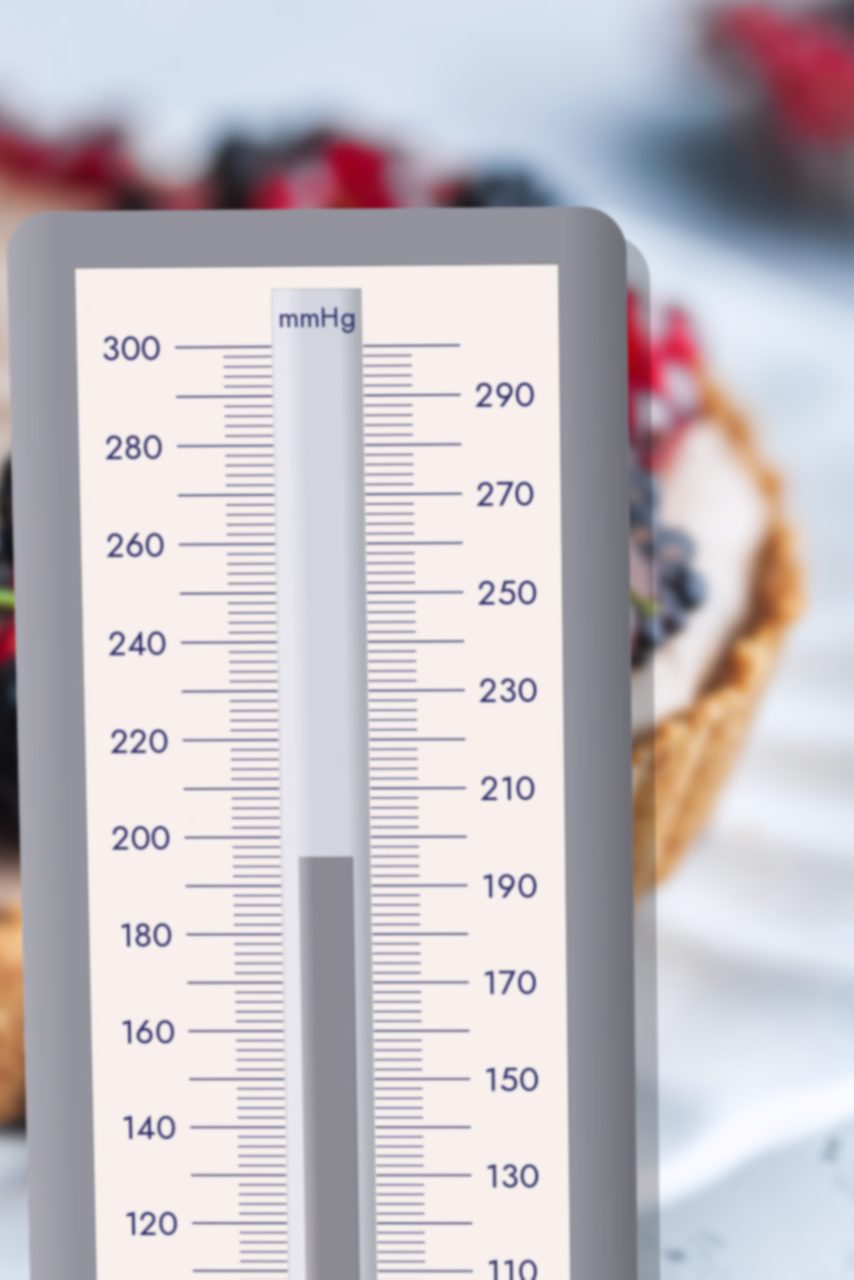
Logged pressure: 196,mmHg
